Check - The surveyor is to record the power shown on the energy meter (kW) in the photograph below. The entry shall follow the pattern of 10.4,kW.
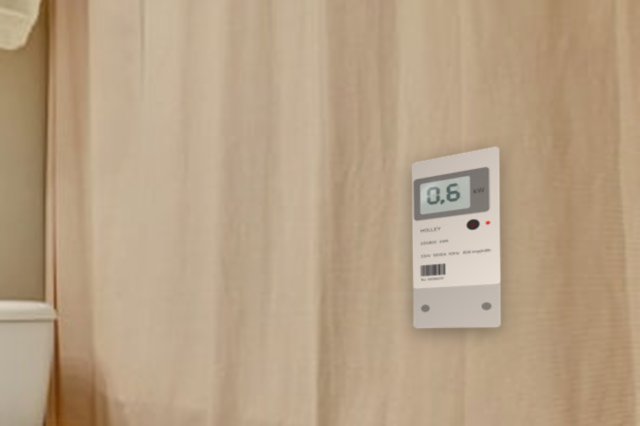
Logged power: 0.6,kW
